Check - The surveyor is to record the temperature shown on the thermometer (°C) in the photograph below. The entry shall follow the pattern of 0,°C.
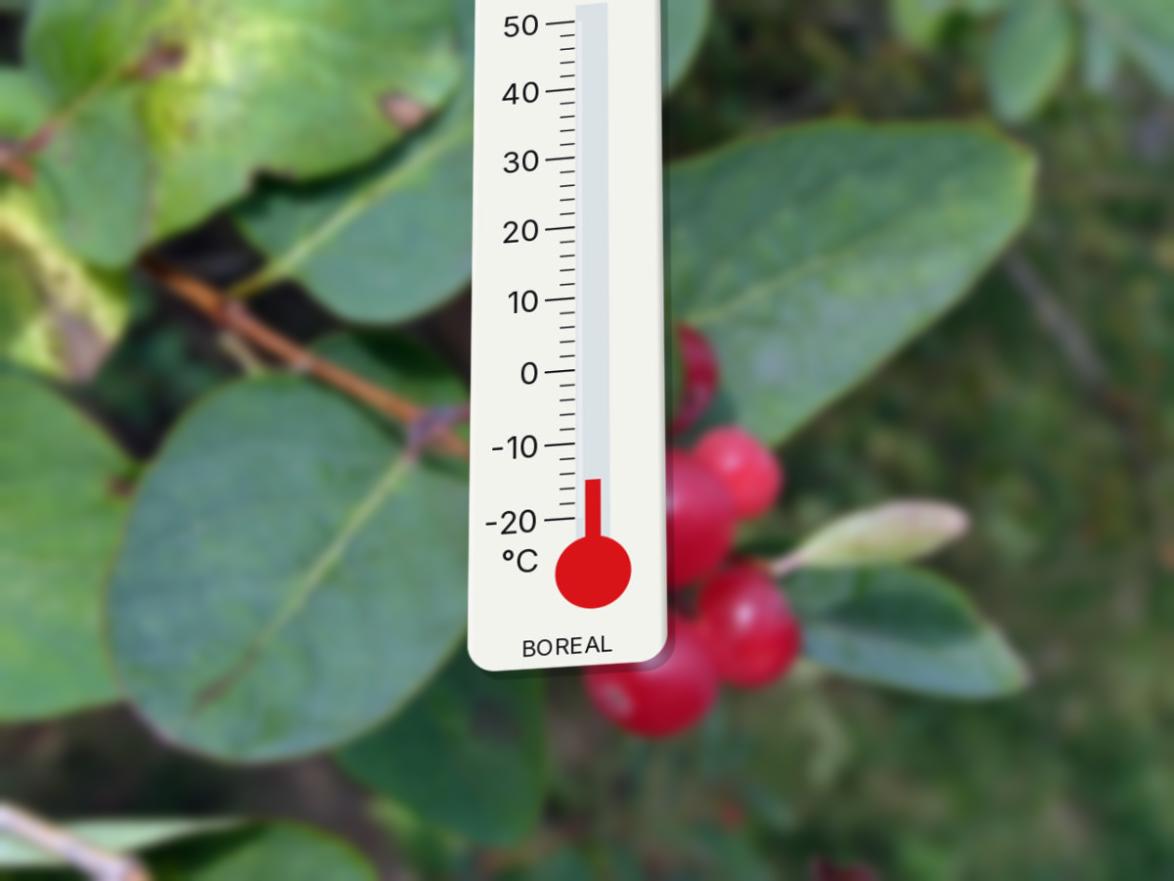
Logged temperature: -15,°C
